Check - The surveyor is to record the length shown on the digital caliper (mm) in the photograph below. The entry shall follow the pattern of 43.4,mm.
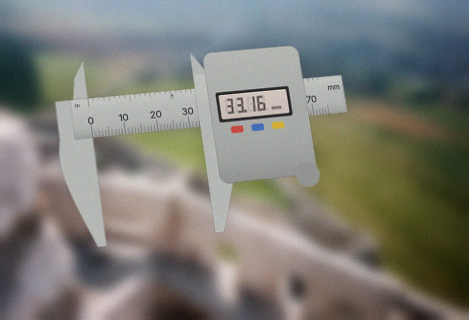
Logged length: 33.16,mm
